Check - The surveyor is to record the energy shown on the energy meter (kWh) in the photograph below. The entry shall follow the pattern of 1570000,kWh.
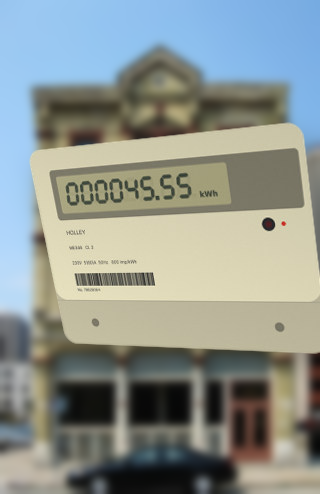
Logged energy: 45.55,kWh
